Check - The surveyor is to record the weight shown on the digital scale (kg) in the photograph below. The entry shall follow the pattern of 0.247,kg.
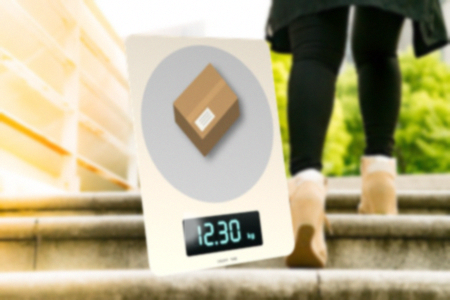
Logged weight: 12.30,kg
